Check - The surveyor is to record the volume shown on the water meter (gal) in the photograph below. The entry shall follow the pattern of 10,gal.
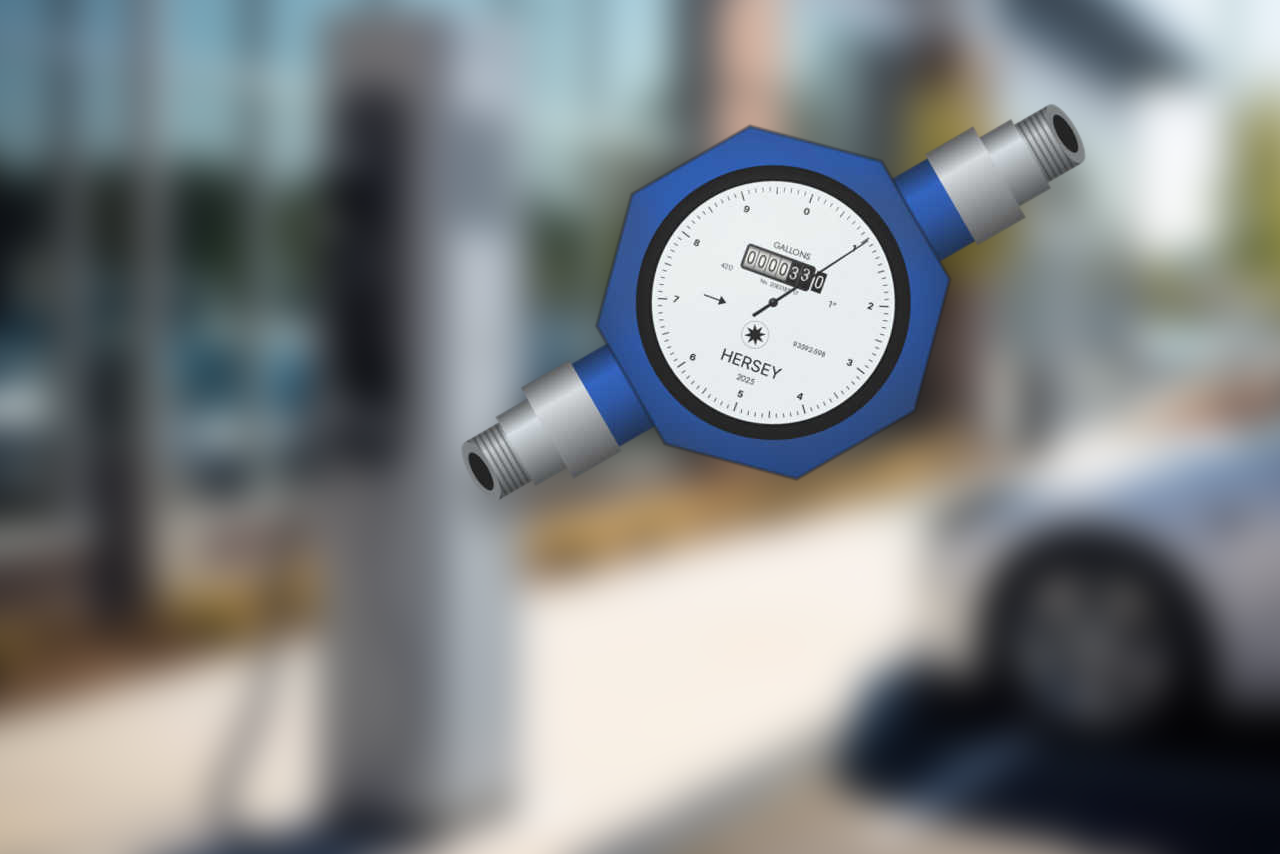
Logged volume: 331.0,gal
